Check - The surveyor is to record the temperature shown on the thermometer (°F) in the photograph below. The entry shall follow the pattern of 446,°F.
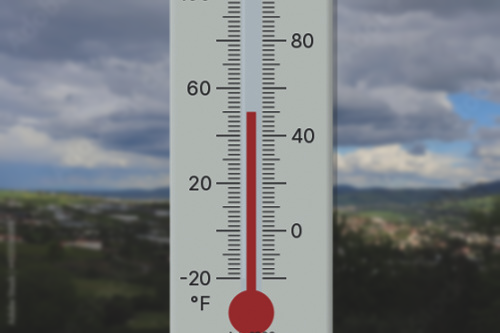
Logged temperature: 50,°F
